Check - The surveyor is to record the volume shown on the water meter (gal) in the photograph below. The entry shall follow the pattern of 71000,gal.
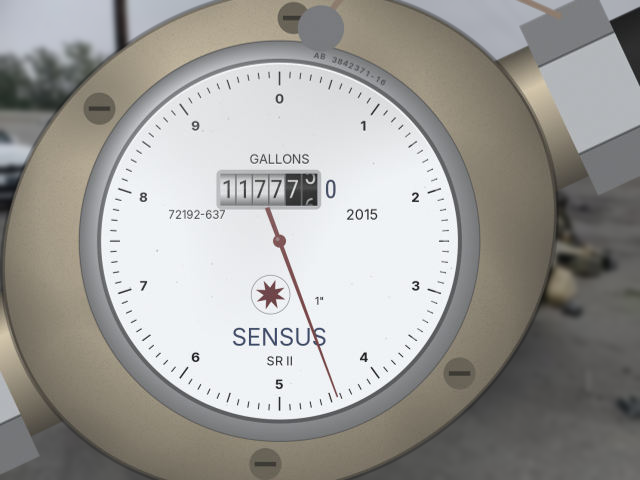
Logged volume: 1177754.4,gal
